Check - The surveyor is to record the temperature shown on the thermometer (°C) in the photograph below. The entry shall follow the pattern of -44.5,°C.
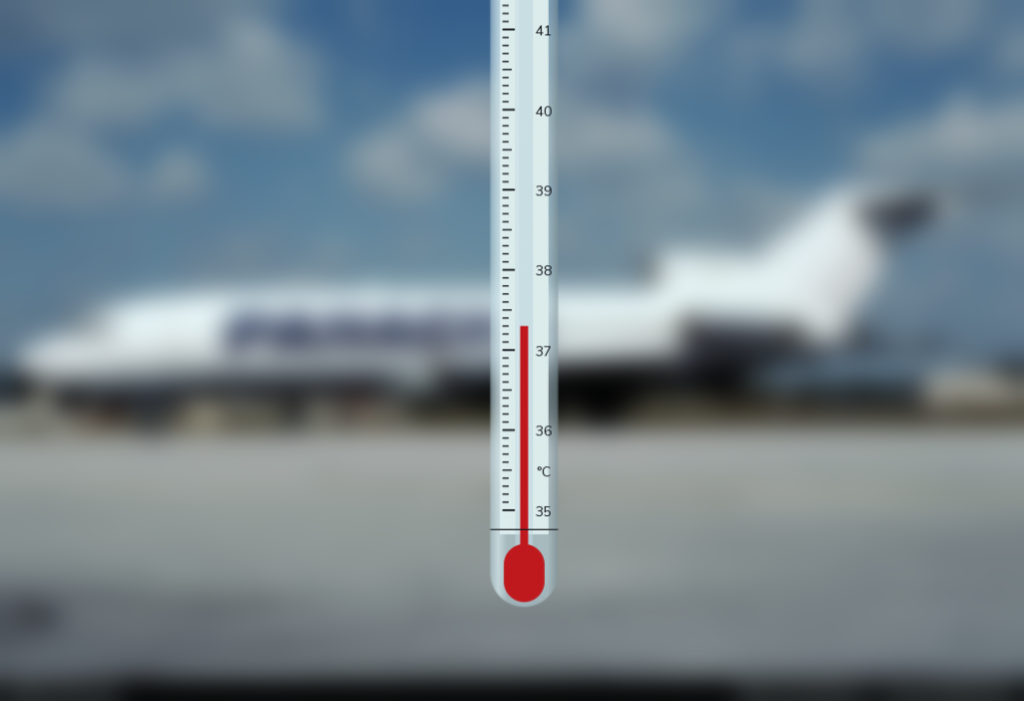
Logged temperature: 37.3,°C
